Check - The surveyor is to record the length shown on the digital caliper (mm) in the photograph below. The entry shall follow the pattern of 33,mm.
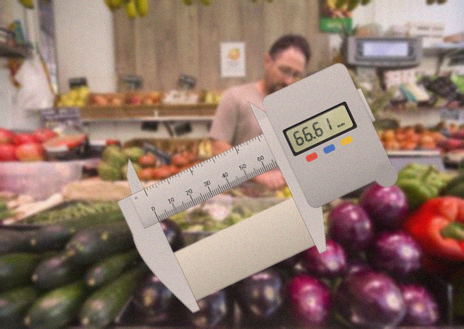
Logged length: 66.61,mm
